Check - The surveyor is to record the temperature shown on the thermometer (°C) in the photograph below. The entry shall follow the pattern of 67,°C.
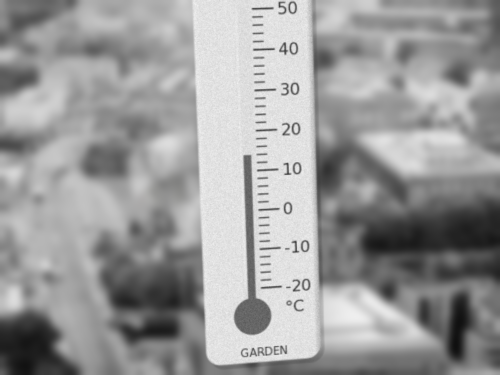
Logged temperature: 14,°C
